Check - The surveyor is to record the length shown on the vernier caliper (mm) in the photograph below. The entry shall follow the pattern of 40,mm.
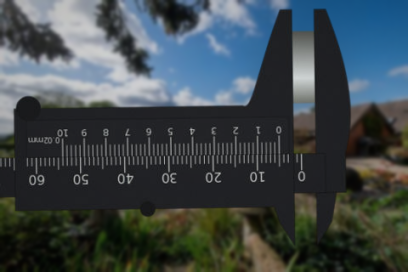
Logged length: 5.0,mm
